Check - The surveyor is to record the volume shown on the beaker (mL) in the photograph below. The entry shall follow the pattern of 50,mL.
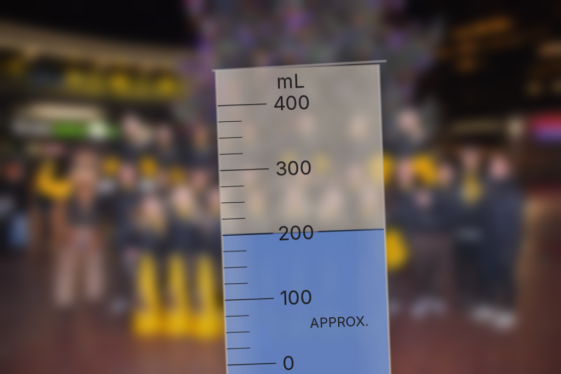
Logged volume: 200,mL
